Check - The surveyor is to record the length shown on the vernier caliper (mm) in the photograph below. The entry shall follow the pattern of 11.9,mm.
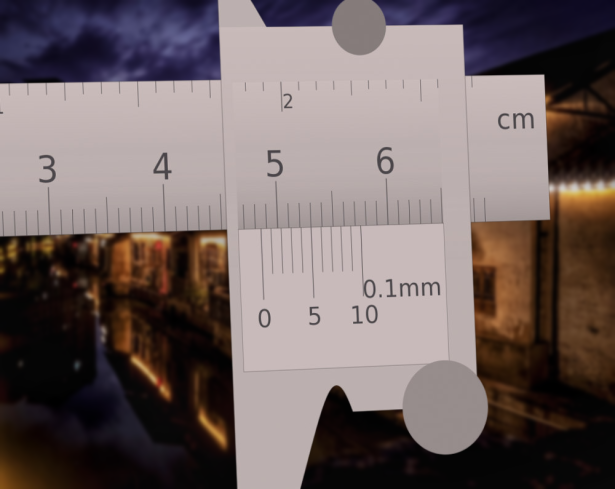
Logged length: 48.5,mm
